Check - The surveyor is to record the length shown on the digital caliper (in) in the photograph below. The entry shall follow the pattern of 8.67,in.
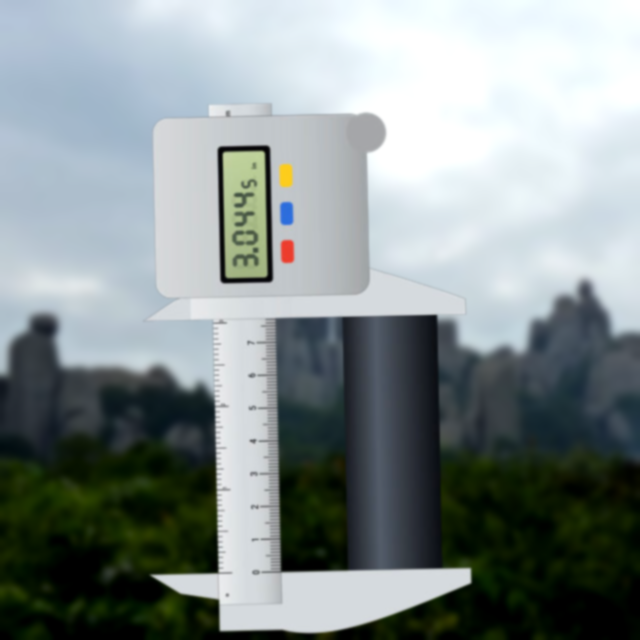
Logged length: 3.0445,in
